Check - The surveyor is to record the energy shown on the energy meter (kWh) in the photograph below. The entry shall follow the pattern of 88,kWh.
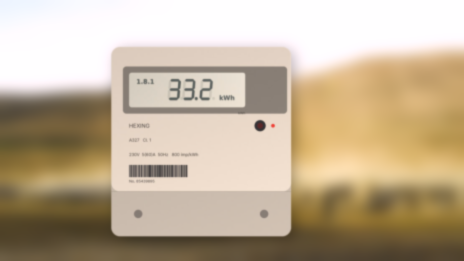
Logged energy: 33.2,kWh
